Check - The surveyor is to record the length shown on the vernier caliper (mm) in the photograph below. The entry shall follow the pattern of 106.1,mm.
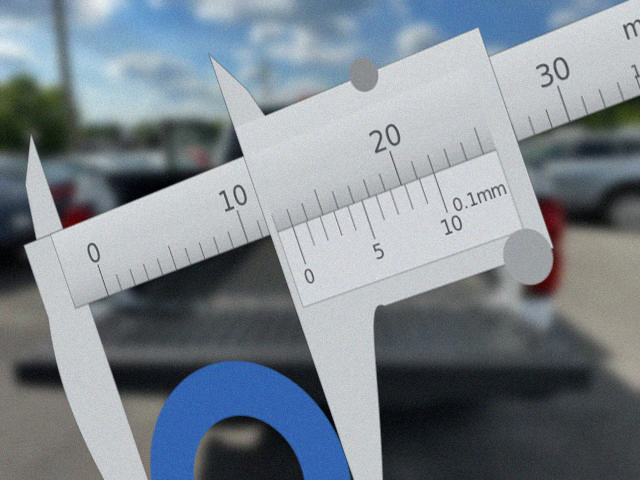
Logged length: 13.0,mm
